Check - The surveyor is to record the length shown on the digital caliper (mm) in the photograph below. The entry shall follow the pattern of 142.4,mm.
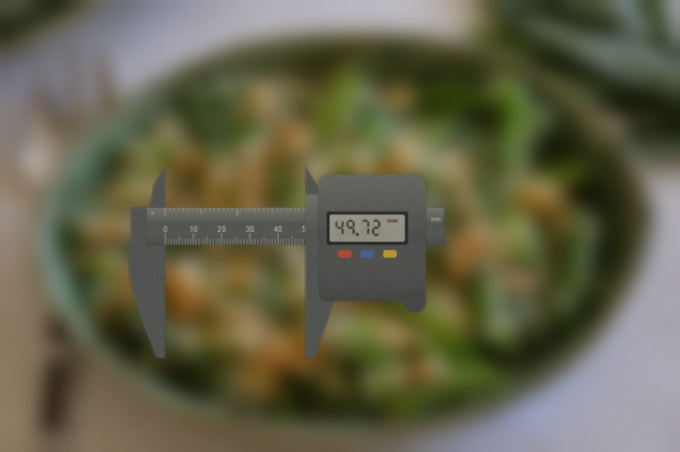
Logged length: 49.72,mm
